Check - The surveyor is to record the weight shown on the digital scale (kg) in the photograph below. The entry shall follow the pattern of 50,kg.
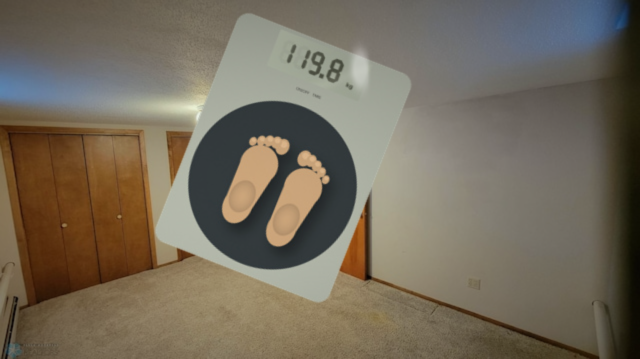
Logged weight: 119.8,kg
